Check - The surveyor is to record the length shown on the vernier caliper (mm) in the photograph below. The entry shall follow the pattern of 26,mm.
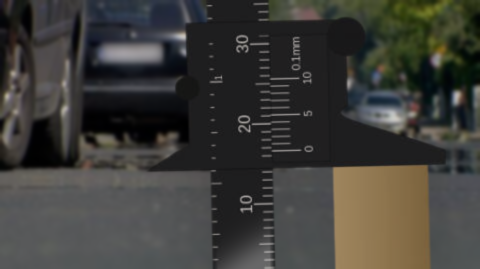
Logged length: 16.6,mm
